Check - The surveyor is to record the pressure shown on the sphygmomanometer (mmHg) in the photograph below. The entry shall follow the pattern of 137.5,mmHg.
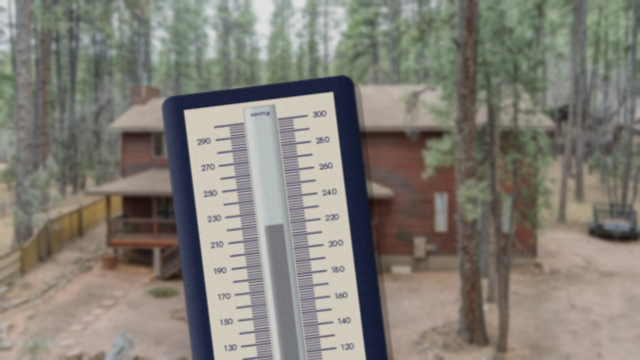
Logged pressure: 220,mmHg
